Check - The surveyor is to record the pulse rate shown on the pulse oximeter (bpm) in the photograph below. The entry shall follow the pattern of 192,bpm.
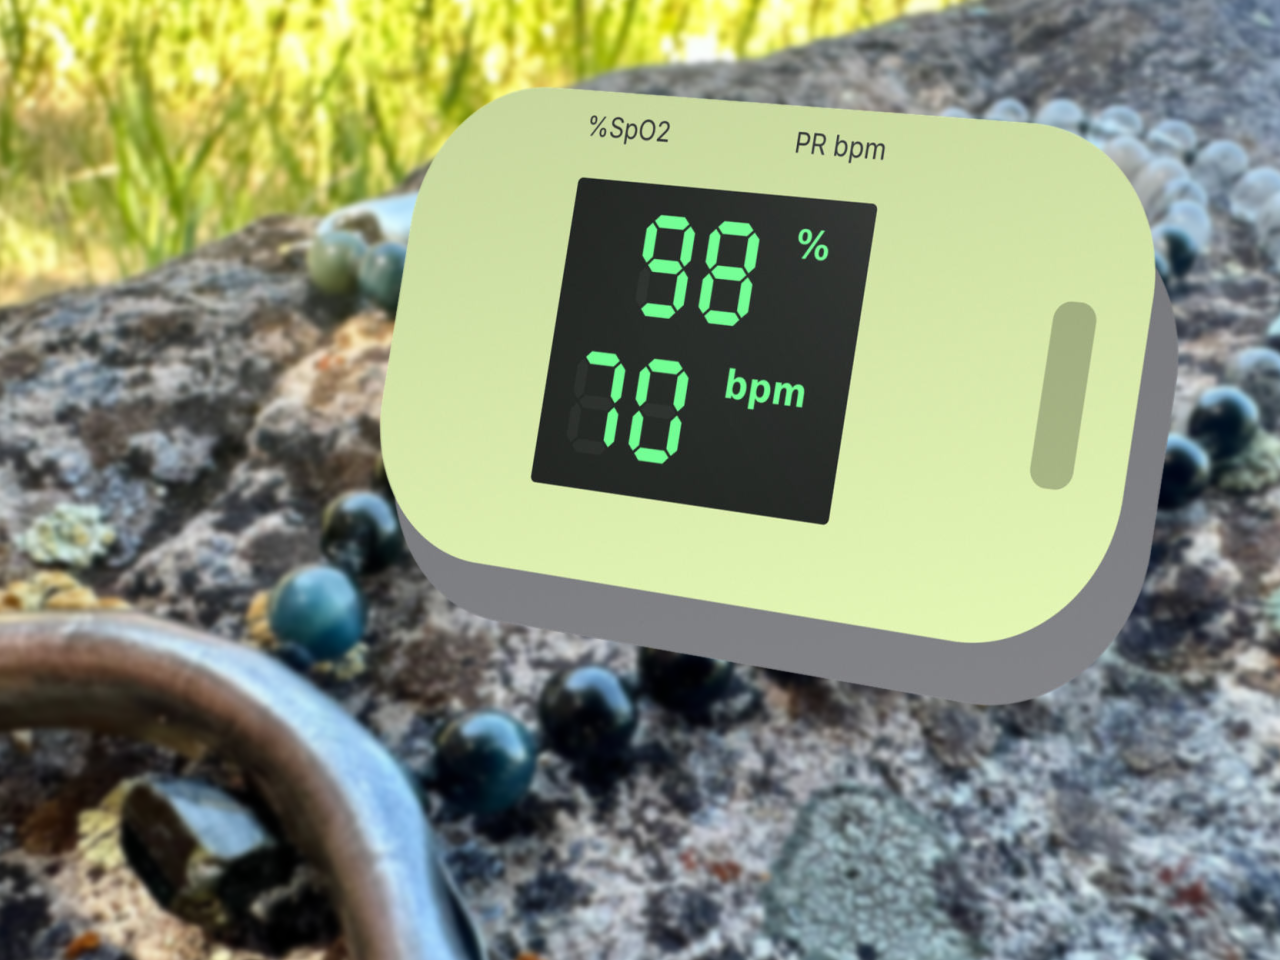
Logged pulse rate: 70,bpm
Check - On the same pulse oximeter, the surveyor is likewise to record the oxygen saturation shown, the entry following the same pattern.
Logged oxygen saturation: 98,%
